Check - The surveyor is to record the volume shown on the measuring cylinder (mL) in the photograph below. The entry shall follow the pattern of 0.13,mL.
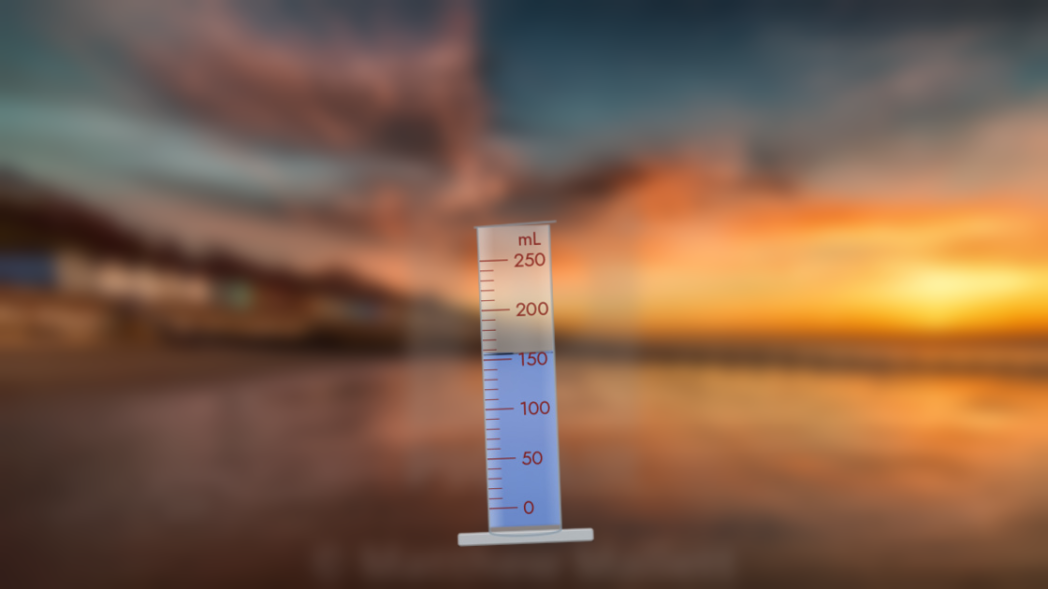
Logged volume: 155,mL
